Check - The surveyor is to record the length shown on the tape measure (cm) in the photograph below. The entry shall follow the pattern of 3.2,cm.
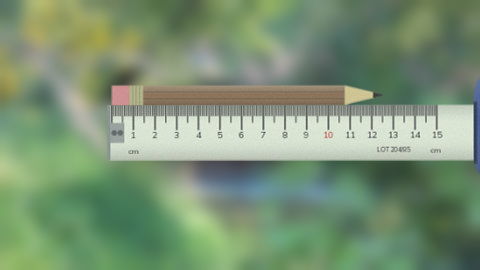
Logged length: 12.5,cm
